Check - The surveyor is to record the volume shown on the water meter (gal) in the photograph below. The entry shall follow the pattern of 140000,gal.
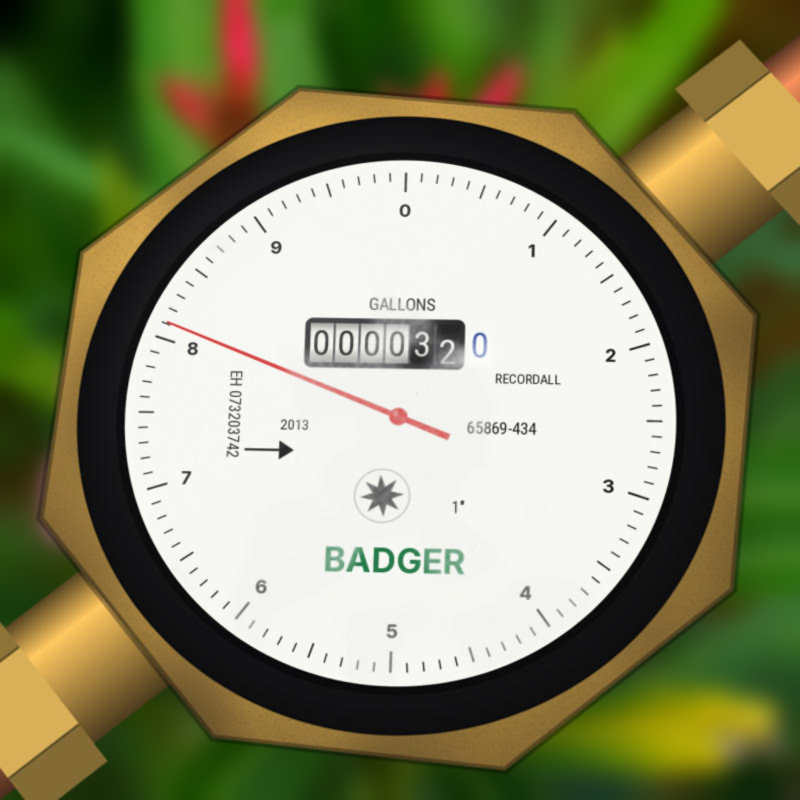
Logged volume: 318.1,gal
